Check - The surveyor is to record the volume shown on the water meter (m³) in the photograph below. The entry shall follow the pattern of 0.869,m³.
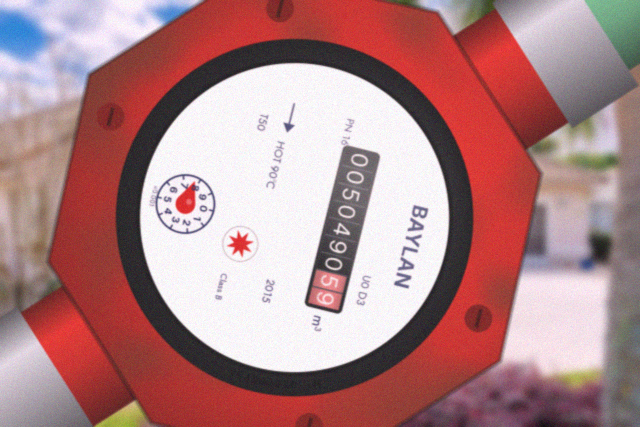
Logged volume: 50490.597,m³
